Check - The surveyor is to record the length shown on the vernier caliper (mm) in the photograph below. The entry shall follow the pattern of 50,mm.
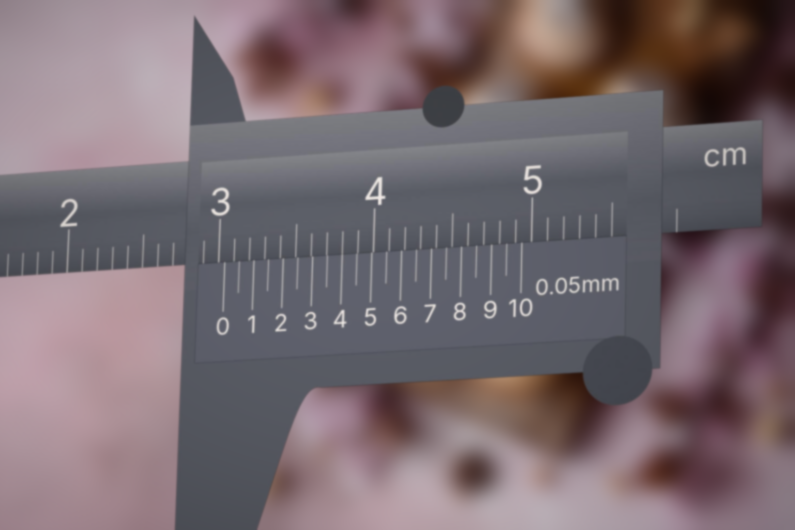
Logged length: 30.4,mm
